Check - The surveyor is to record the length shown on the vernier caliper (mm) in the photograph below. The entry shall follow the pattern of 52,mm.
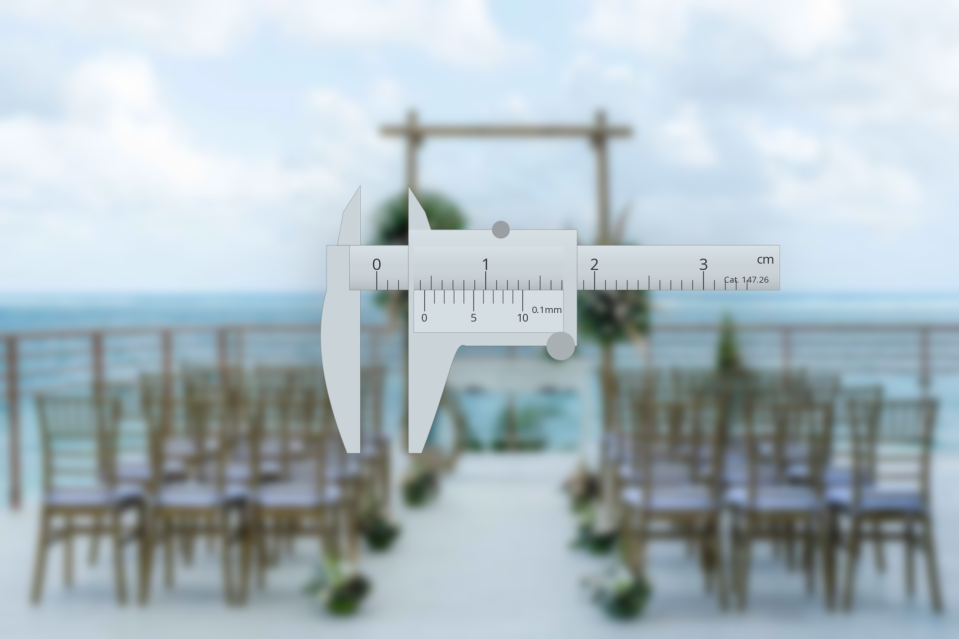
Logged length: 4.4,mm
